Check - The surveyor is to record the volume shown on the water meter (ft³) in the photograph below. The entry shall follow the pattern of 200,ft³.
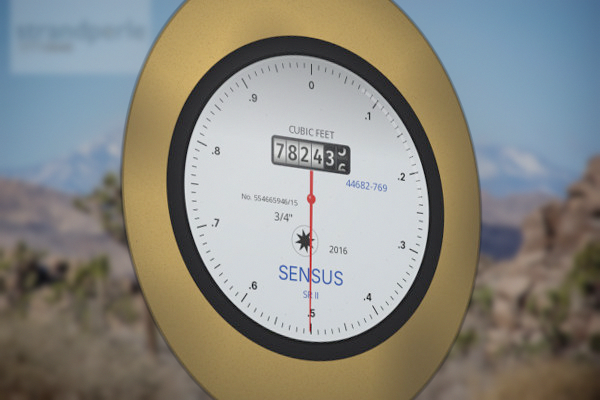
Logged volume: 782435.50,ft³
